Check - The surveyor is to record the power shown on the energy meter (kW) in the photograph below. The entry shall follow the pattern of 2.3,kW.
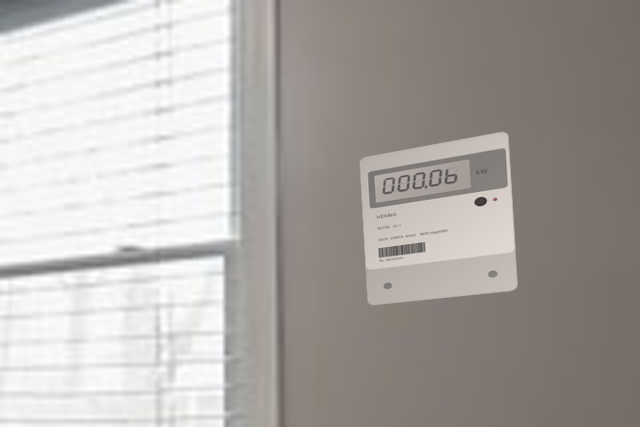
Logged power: 0.06,kW
